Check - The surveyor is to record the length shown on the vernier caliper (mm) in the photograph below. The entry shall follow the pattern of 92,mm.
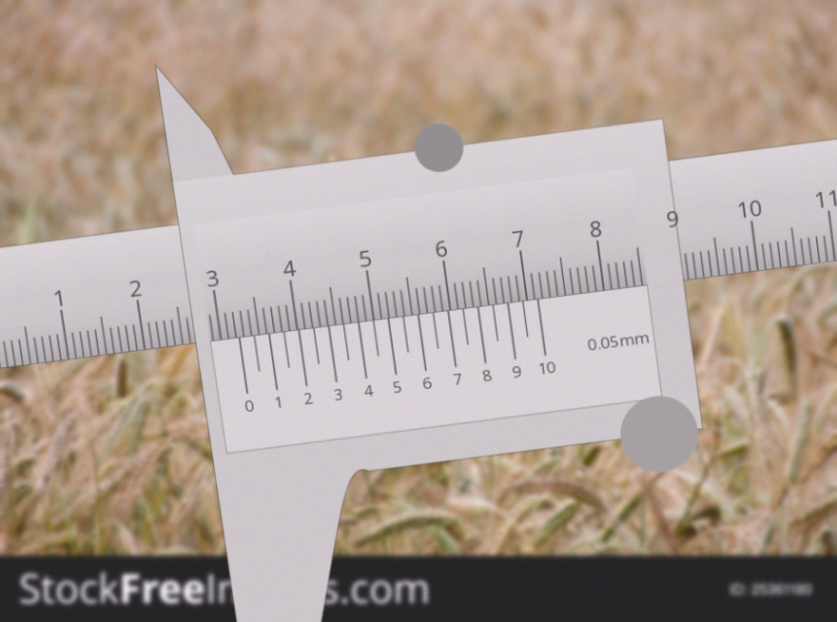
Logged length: 32.4,mm
